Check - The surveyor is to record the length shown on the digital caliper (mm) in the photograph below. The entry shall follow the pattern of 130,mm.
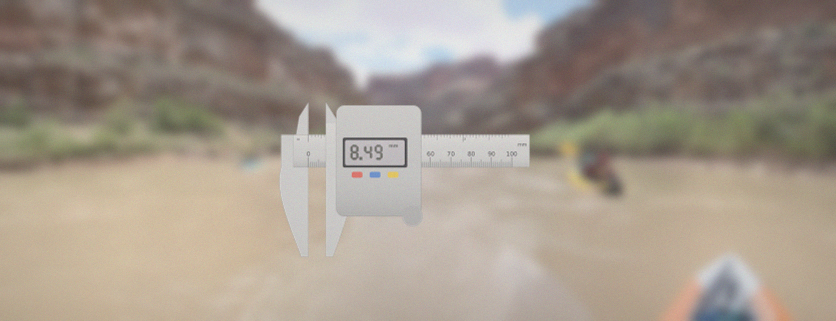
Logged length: 8.49,mm
